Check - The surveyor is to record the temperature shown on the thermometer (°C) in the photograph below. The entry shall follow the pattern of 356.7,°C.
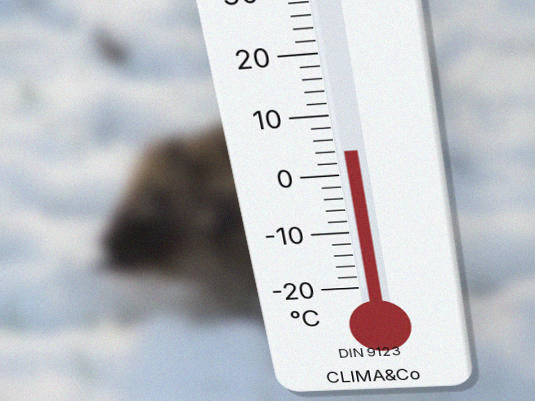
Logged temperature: 4,°C
